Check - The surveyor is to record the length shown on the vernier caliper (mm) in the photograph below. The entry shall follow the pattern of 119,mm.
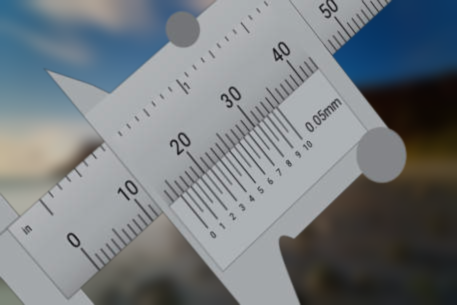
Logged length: 15.4,mm
